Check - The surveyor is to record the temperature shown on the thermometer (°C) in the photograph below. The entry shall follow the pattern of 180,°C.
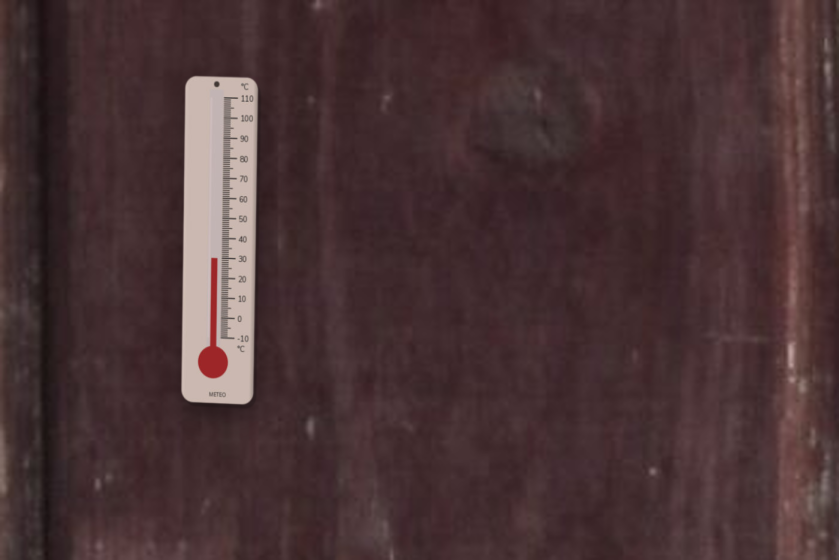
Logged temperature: 30,°C
